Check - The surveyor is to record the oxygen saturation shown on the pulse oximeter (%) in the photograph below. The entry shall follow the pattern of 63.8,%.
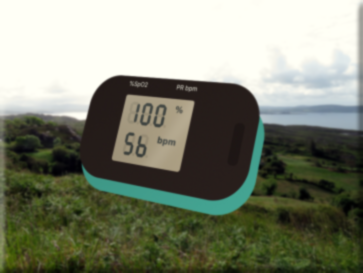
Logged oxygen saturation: 100,%
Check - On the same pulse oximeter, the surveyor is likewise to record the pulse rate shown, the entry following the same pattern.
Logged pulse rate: 56,bpm
